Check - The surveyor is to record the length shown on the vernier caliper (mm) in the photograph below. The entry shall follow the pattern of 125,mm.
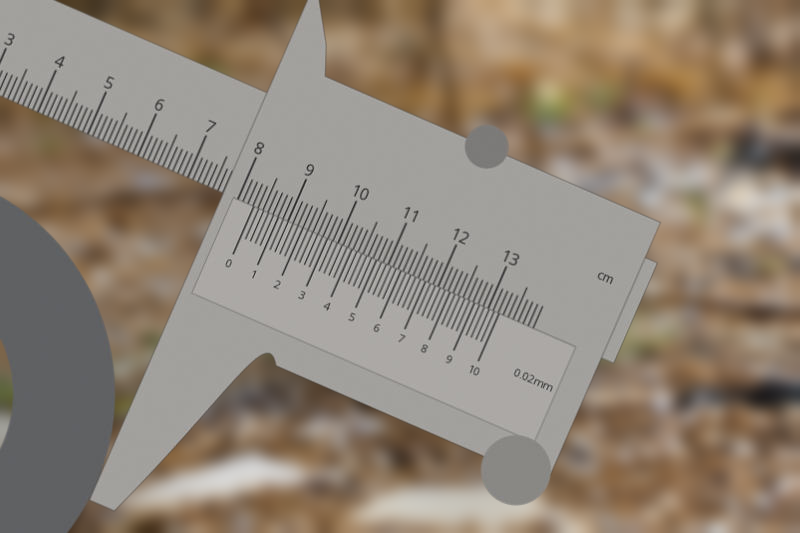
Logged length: 83.2,mm
